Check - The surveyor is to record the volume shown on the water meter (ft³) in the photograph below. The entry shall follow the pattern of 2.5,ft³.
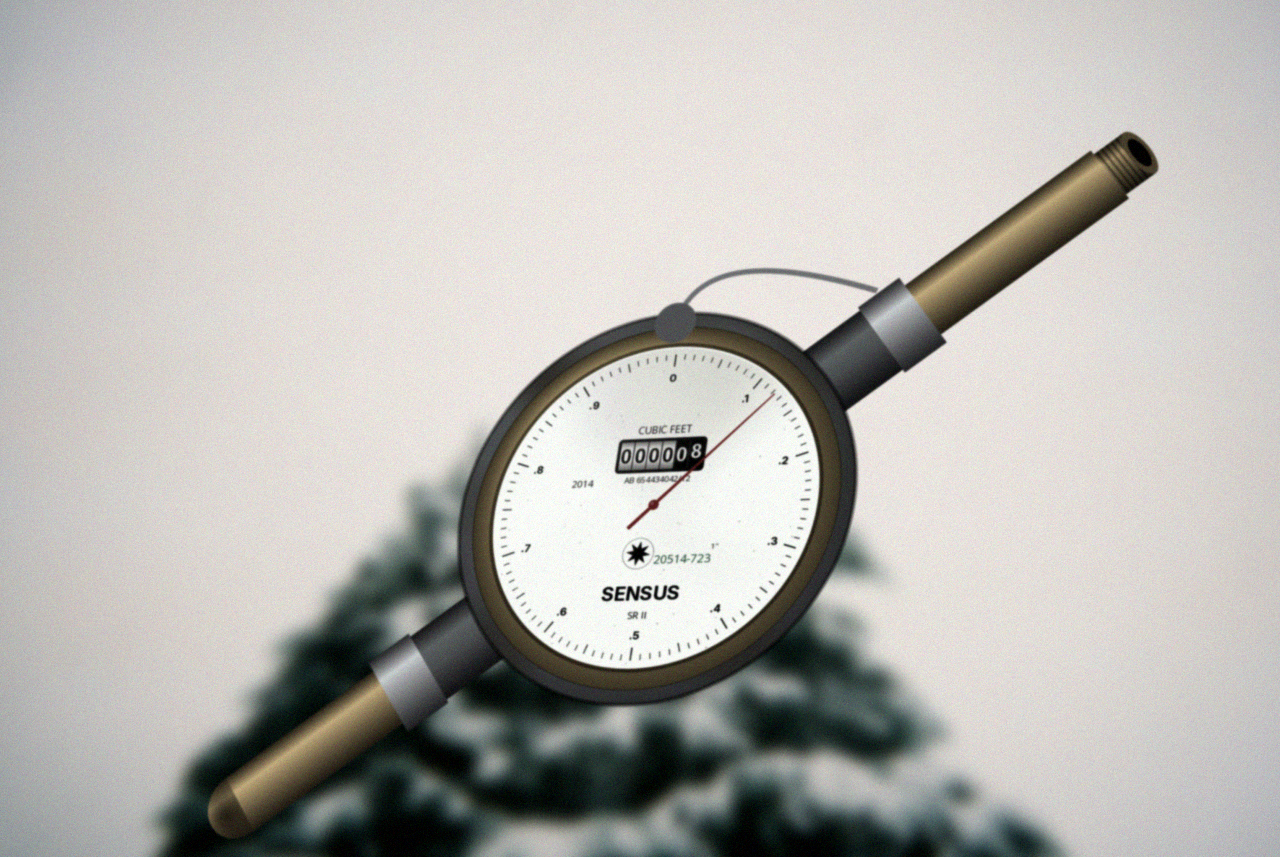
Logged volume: 8.12,ft³
